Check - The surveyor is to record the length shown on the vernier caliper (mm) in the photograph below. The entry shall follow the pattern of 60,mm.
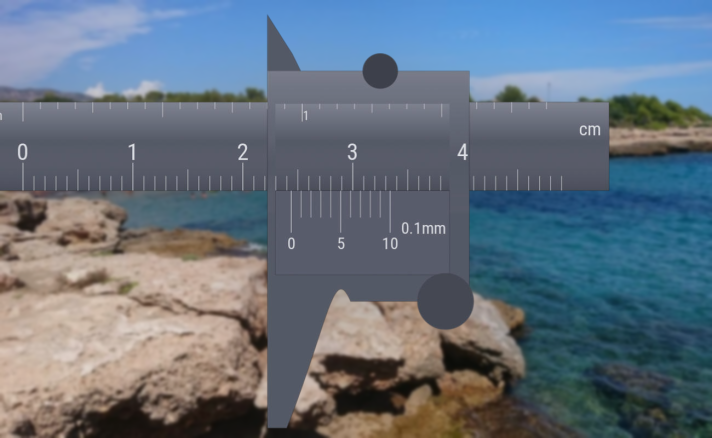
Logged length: 24.4,mm
